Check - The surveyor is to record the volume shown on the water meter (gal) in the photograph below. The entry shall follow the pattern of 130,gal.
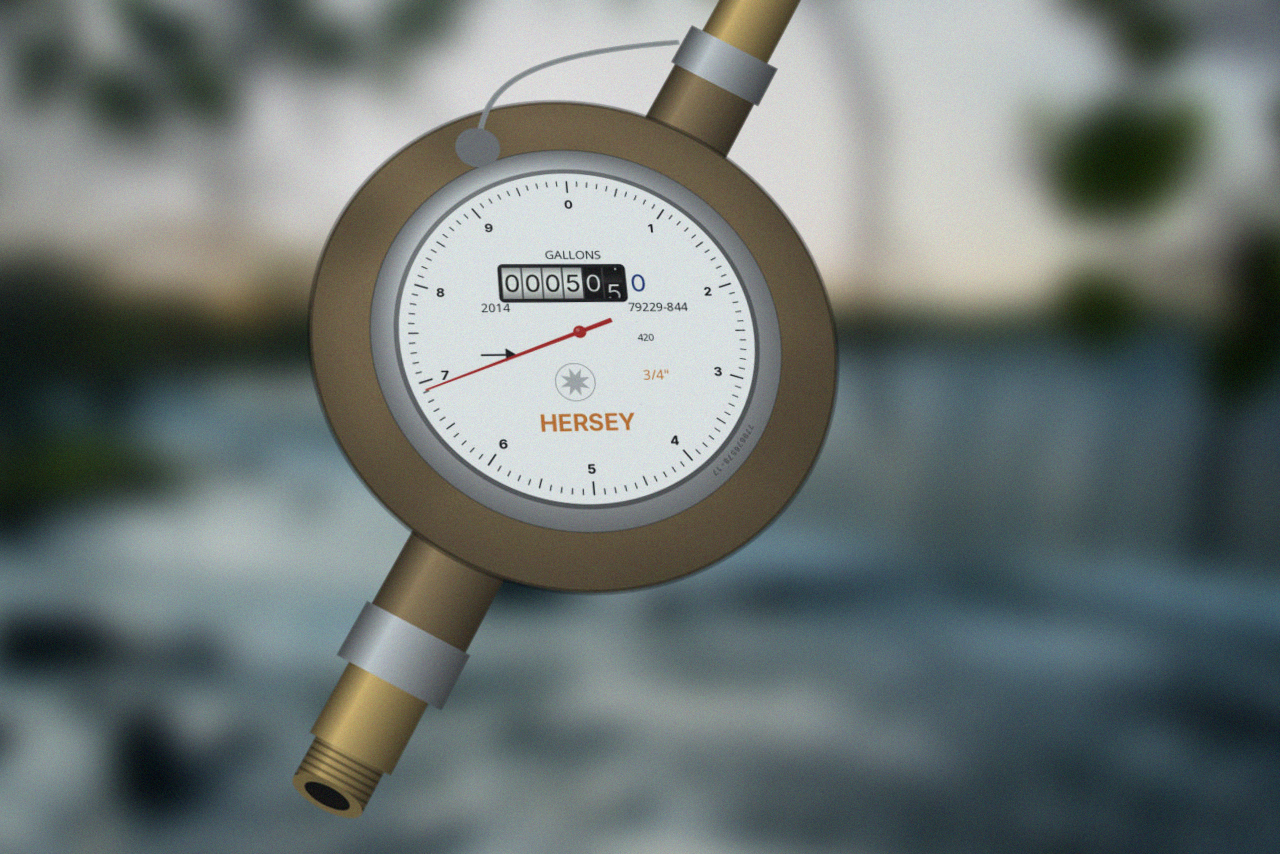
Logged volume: 5046.9,gal
